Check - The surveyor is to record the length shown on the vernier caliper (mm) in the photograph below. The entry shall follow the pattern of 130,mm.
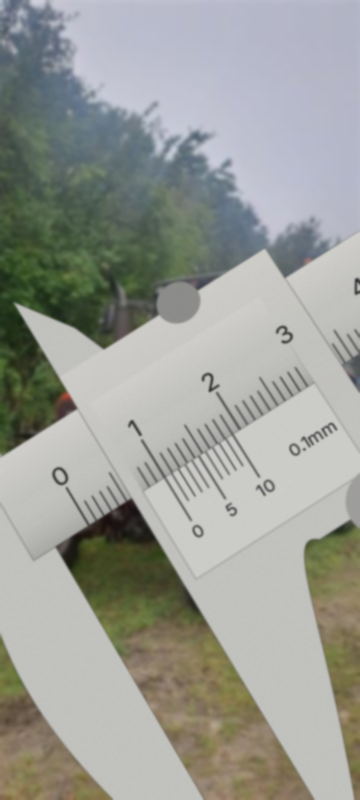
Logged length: 10.0,mm
